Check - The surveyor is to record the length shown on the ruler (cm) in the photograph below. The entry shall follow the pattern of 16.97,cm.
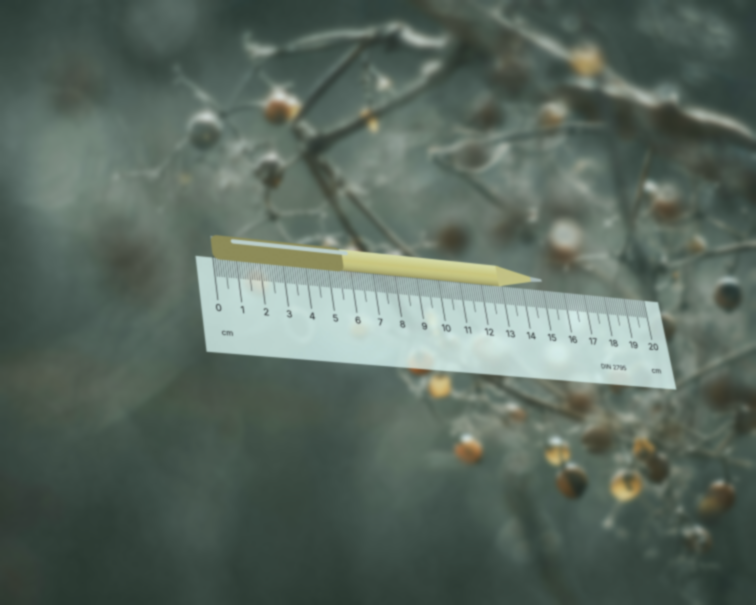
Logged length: 15,cm
